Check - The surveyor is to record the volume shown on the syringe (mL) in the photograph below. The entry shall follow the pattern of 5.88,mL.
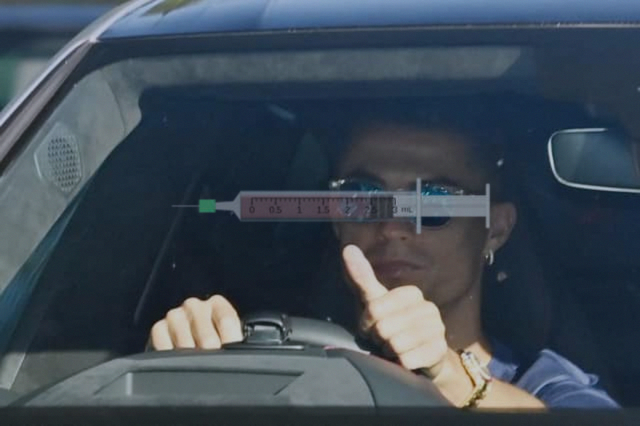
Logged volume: 2.5,mL
